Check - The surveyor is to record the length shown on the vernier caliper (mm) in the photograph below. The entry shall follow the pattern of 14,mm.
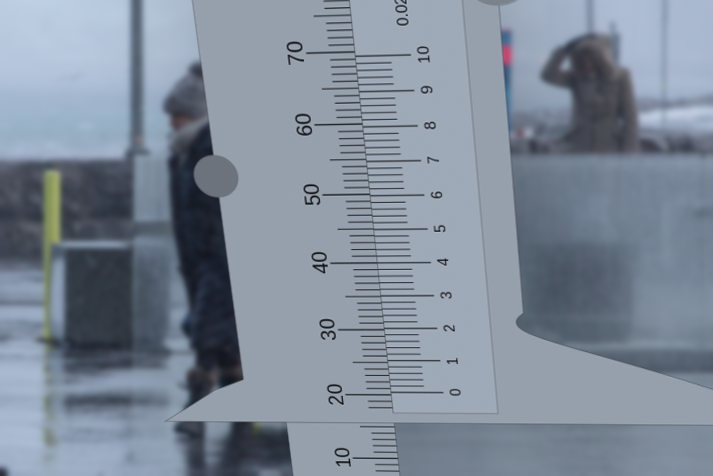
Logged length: 20.4,mm
